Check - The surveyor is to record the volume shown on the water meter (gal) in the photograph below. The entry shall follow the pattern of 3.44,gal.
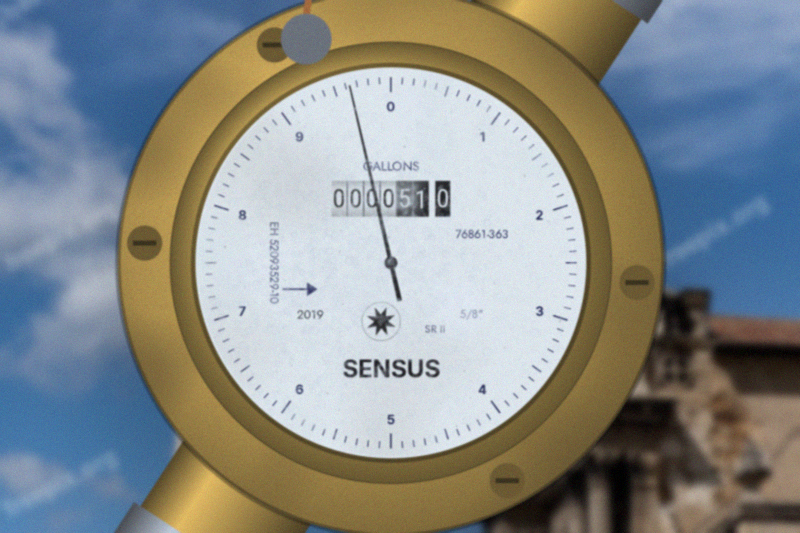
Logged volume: 509.6,gal
